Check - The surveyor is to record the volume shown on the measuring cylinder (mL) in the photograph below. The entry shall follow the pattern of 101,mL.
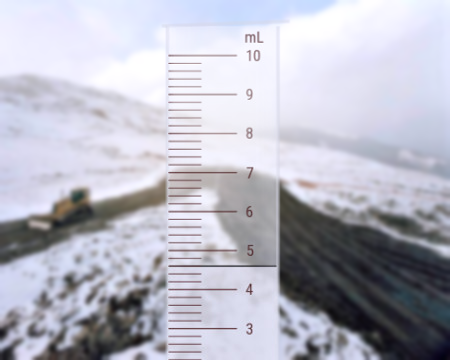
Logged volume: 4.6,mL
